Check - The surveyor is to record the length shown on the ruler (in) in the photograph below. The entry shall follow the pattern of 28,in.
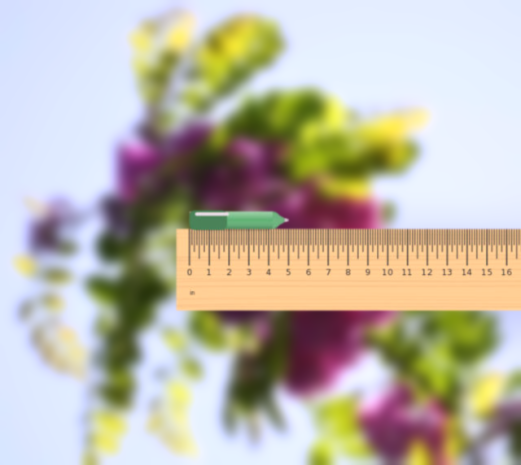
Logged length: 5,in
